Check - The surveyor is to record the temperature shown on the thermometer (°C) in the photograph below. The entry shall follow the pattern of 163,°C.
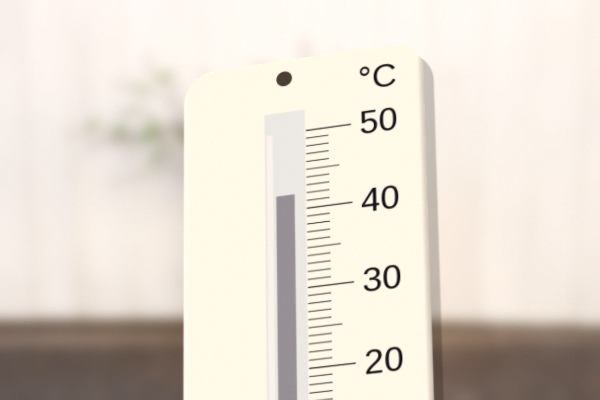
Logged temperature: 42,°C
